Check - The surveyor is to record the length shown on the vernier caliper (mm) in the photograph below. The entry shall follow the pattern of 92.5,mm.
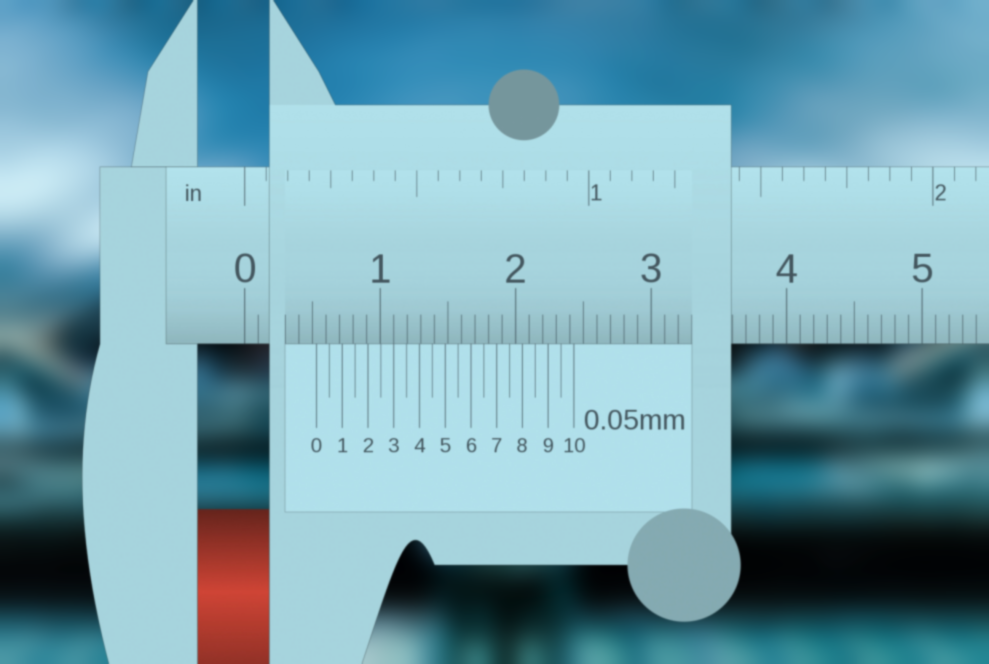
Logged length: 5.3,mm
